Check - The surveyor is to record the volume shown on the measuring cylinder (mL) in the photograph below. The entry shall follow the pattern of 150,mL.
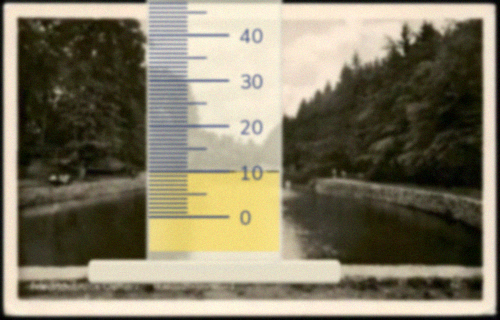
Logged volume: 10,mL
